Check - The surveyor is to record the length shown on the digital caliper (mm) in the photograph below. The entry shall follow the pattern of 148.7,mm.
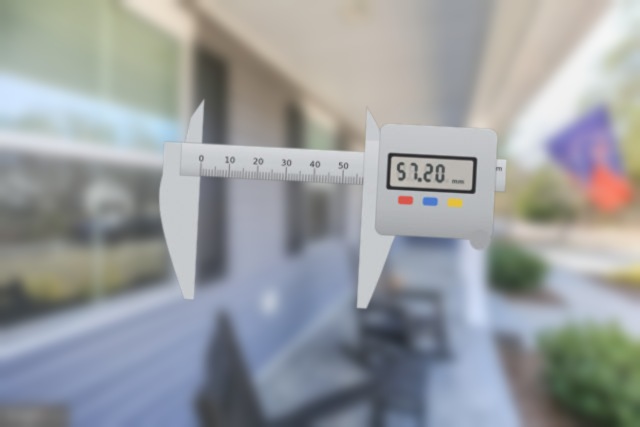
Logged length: 57.20,mm
